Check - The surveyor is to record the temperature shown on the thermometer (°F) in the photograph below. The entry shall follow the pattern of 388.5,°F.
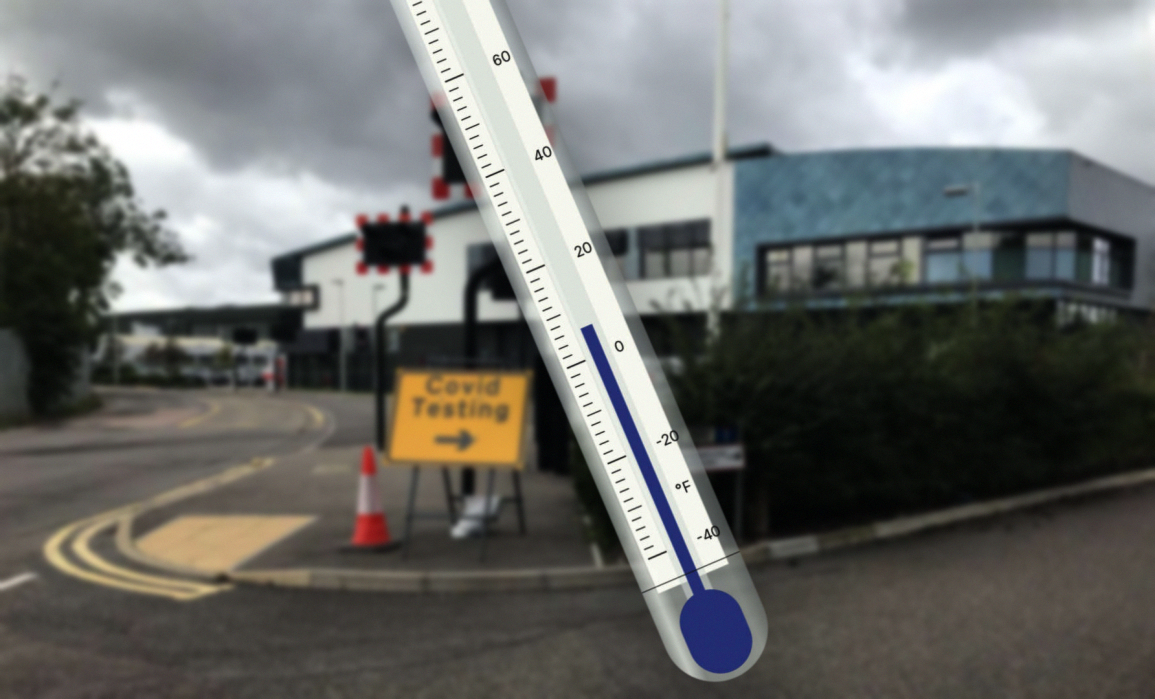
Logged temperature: 6,°F
